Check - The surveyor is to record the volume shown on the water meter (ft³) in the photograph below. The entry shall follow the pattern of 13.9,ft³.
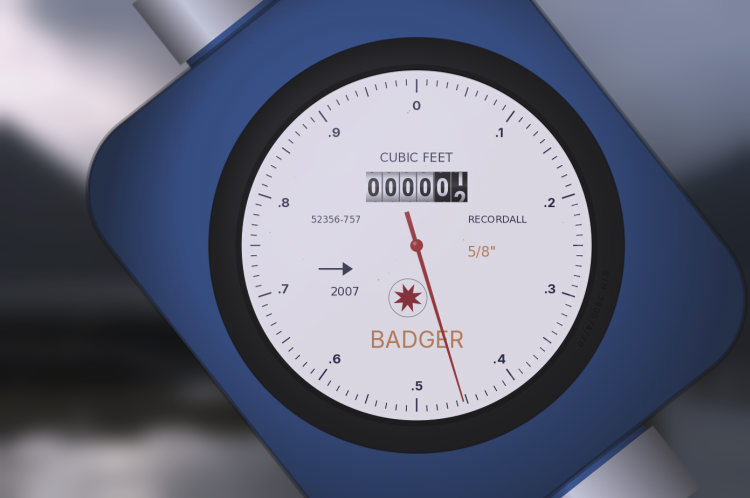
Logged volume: 1.45,ft³
